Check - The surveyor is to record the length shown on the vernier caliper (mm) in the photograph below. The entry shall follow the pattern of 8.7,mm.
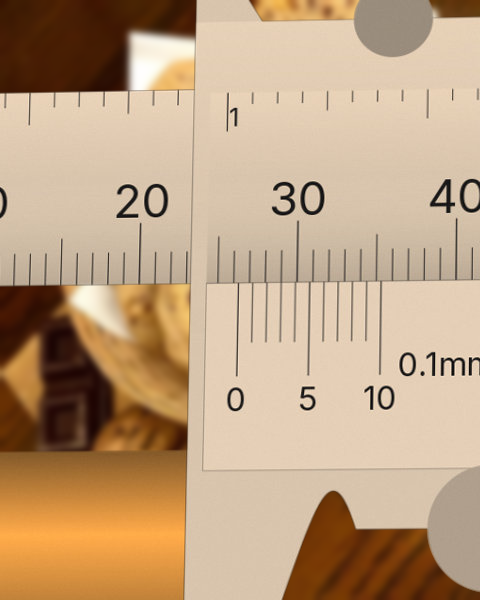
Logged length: 26.3,mm
